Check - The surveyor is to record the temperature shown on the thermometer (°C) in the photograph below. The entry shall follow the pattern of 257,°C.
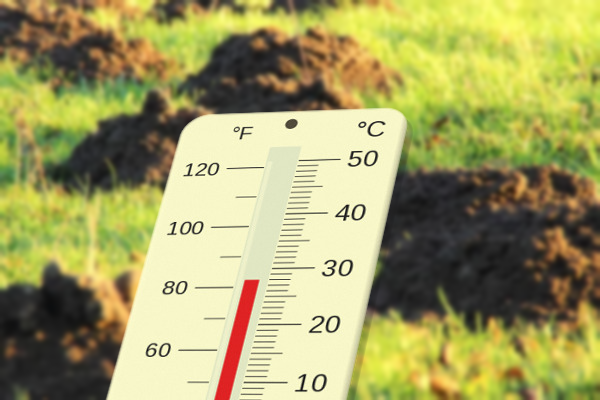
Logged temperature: 28,°C
